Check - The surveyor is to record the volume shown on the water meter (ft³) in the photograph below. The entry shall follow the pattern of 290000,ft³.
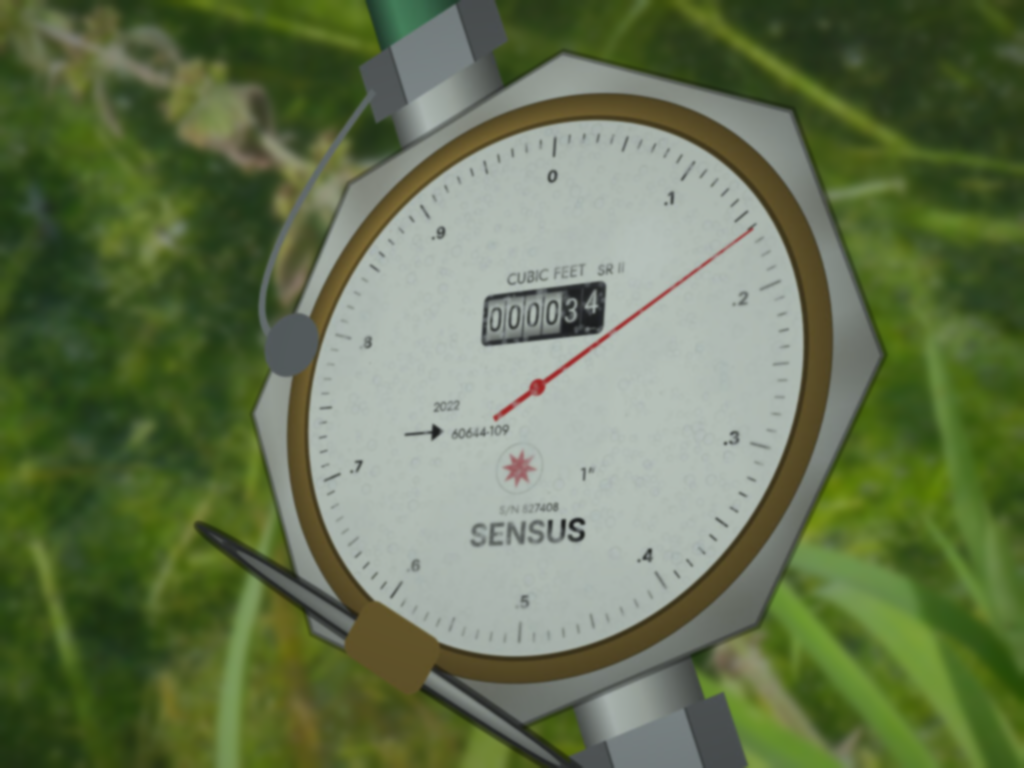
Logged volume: 34.16,ft³
